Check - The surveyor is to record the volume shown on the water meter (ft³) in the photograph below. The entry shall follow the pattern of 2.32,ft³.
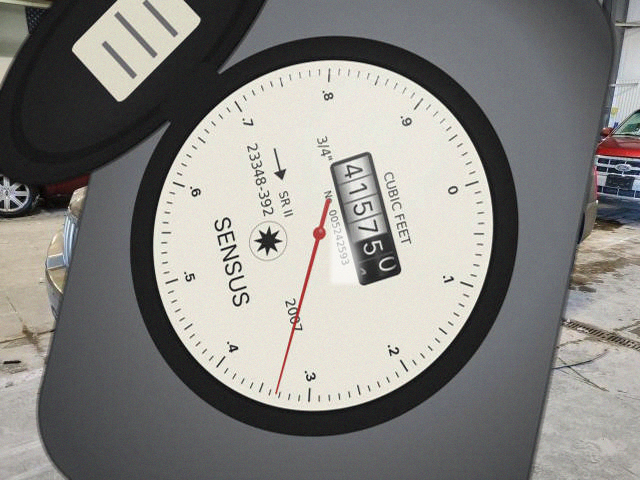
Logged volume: 415750.33,ft³
